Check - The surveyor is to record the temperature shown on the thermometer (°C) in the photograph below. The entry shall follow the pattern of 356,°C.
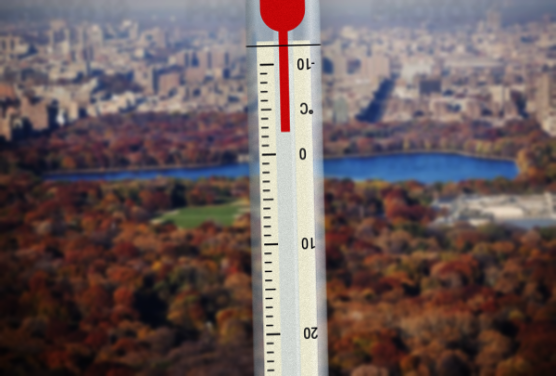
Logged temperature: -2.5,°C
